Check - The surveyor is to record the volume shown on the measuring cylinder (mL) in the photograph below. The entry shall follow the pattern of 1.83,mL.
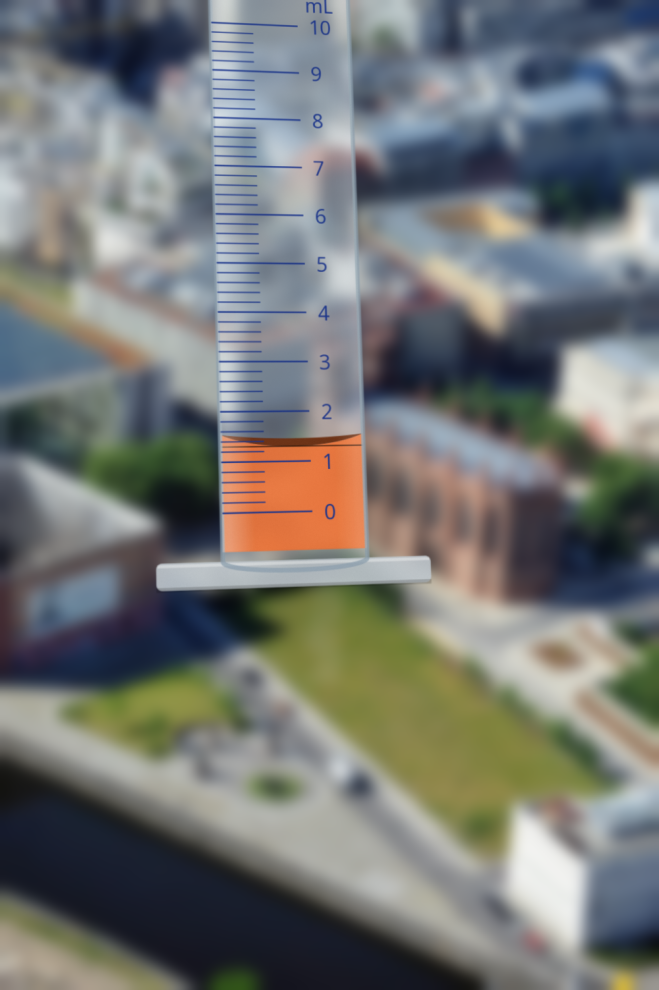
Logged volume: 1.3,mL
